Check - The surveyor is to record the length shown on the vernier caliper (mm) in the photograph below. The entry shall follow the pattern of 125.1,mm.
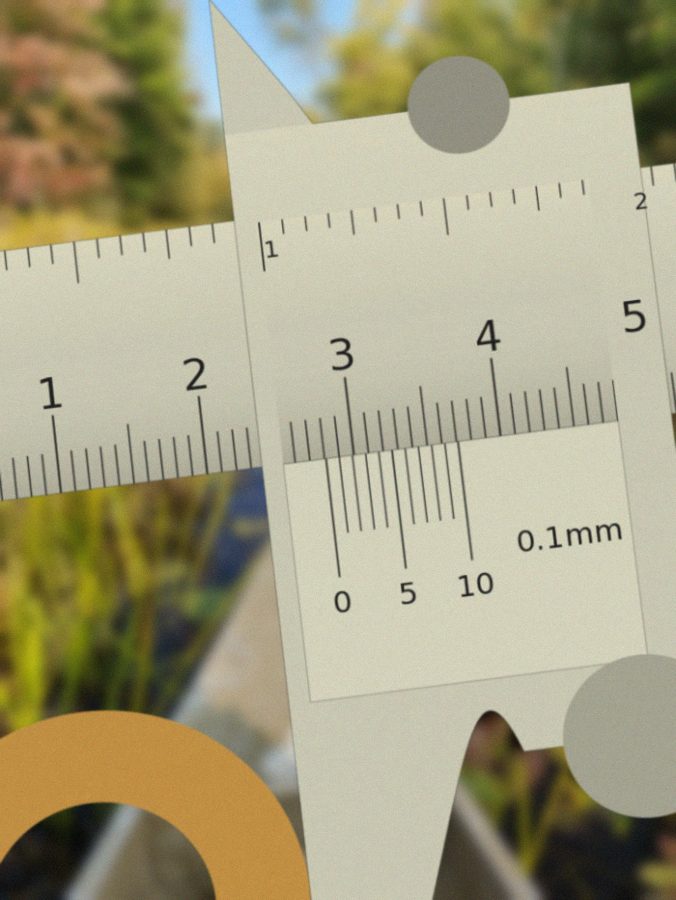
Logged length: 28.1,mm
